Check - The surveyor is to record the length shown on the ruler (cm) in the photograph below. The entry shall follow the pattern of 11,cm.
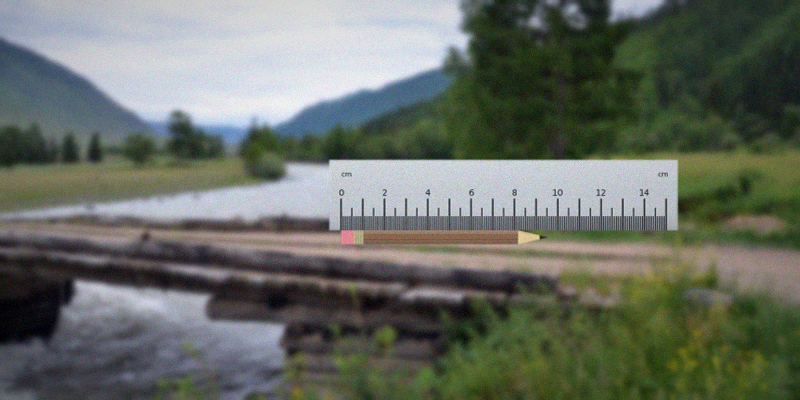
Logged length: 9.5,cm
